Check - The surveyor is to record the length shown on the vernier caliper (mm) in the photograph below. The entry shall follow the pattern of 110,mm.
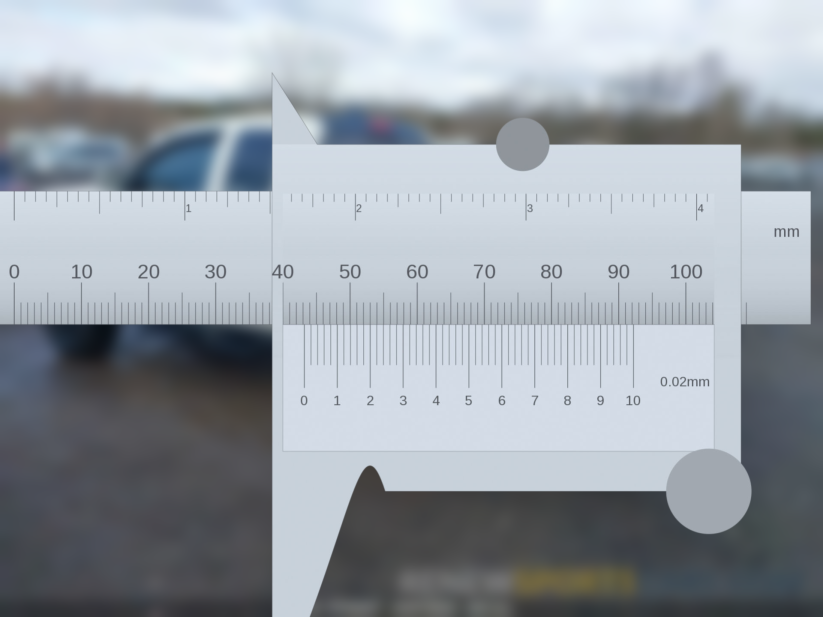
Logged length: 43.2,mm
